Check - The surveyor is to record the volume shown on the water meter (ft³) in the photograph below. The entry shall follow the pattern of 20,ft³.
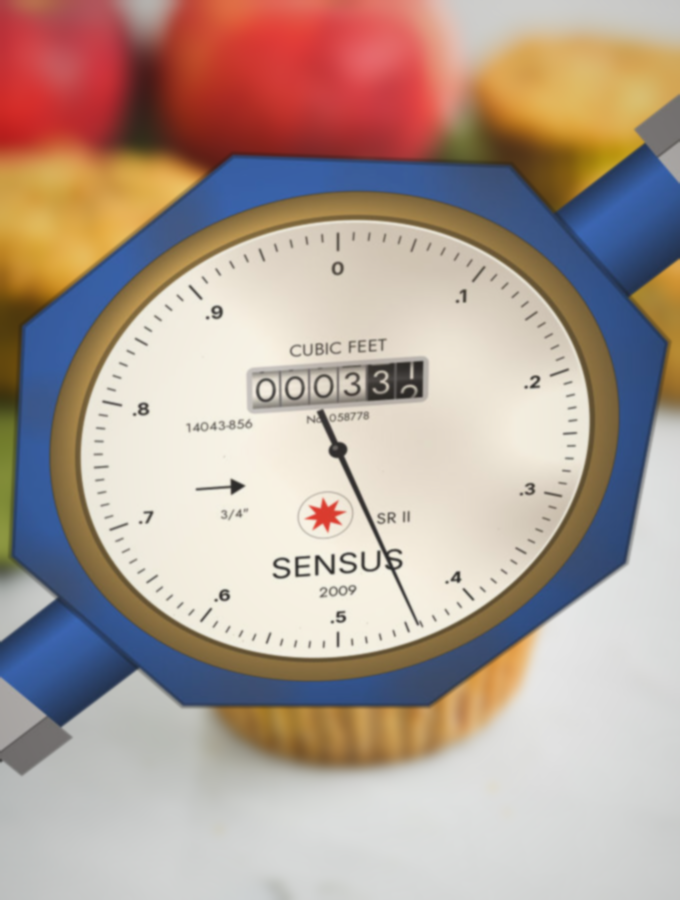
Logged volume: 331.44,ft³
